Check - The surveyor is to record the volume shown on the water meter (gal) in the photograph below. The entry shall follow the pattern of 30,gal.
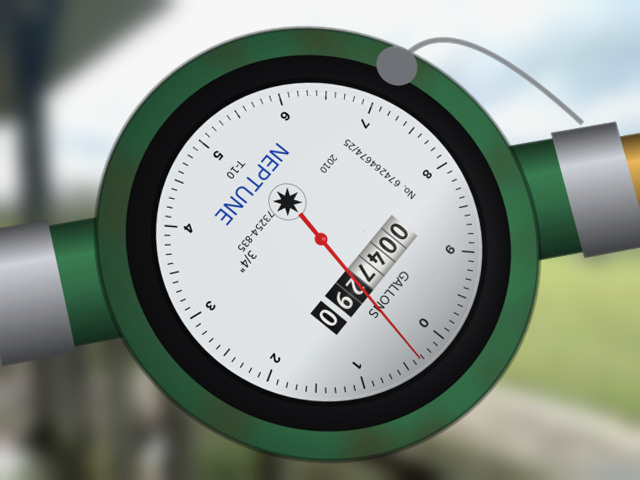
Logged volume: 47290.3,gal
